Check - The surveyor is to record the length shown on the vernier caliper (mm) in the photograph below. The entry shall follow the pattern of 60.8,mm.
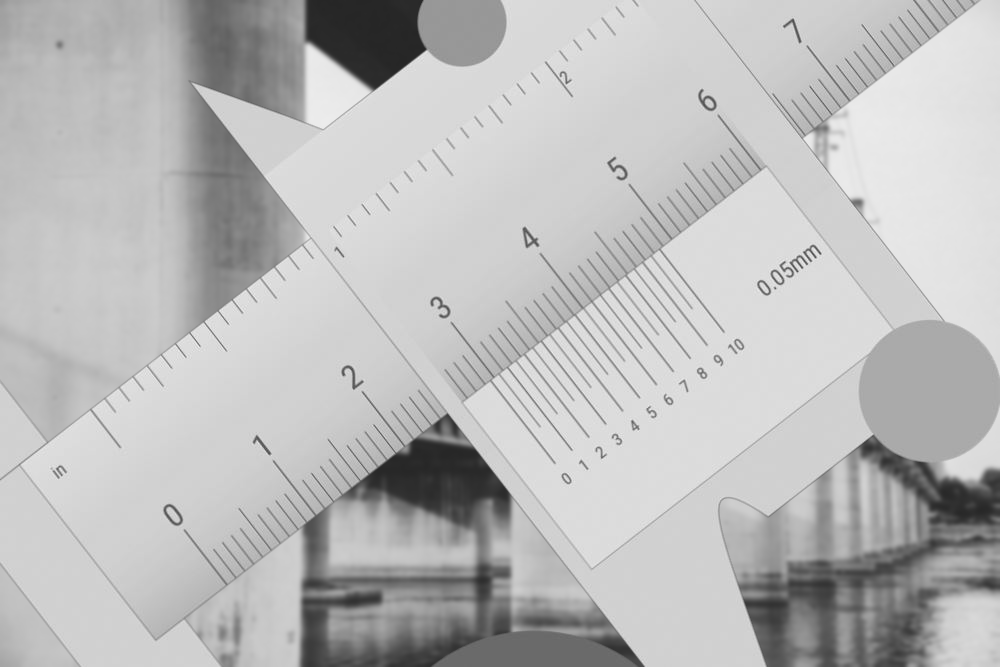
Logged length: 29.6,mm
